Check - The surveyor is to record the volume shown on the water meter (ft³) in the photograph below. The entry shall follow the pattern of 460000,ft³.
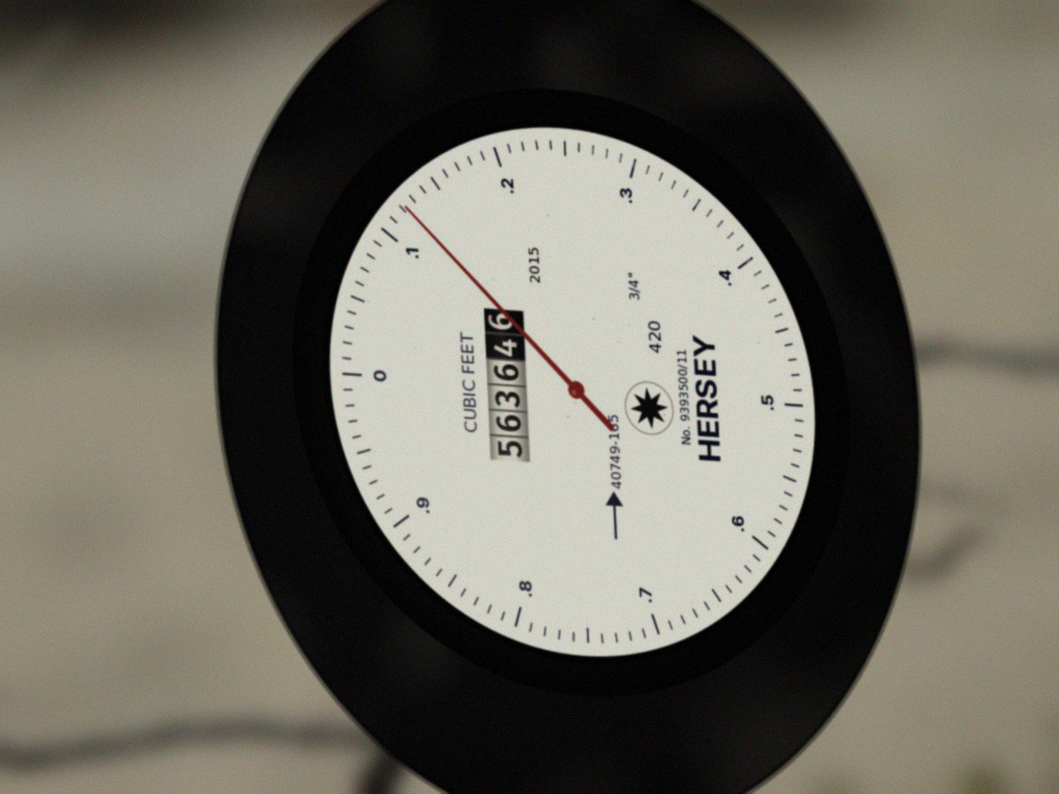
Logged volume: 563646.12,ft³
